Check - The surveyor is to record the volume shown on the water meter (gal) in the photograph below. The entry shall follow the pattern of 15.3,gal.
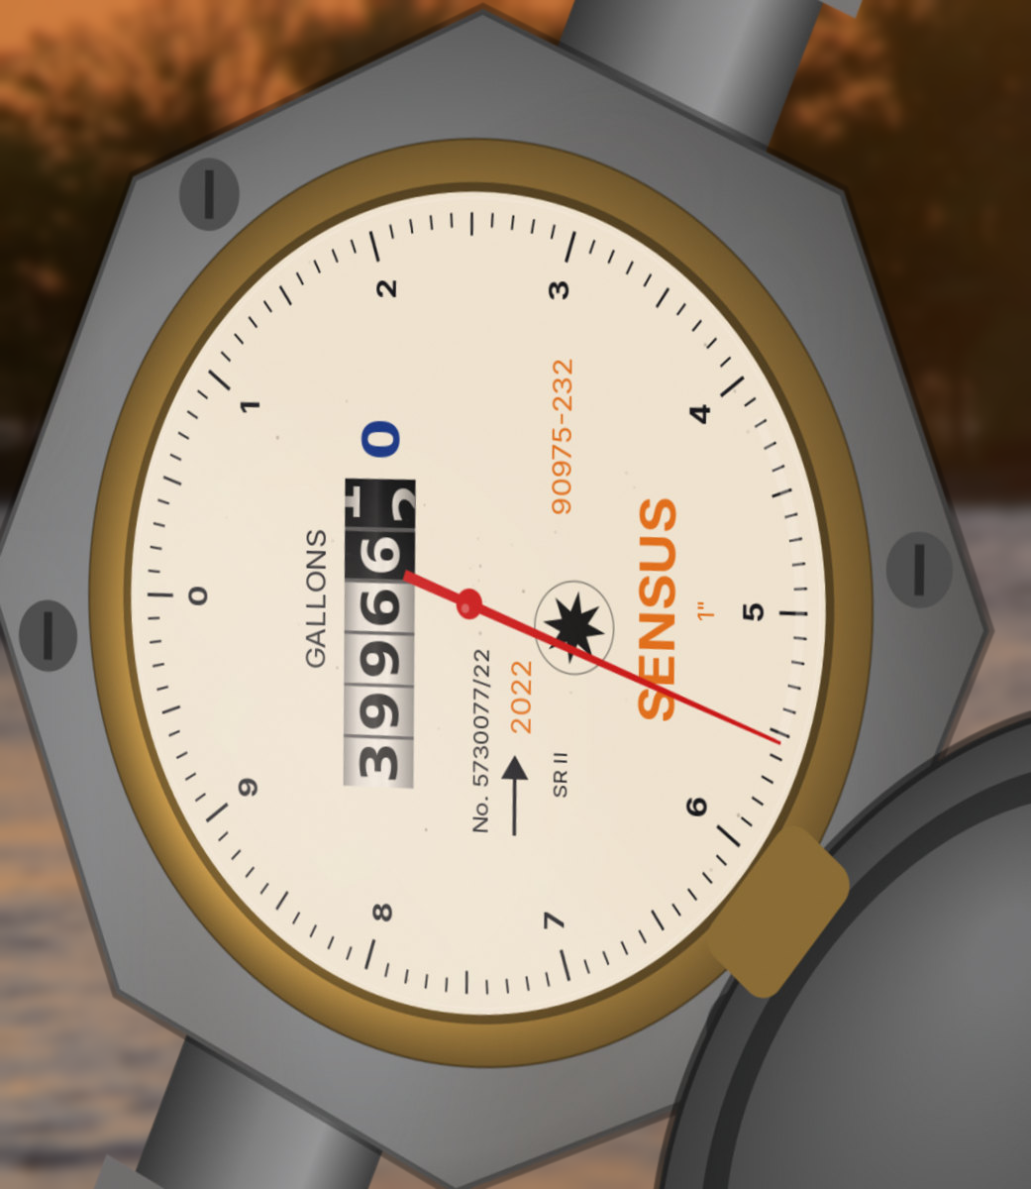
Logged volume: 3996615.5,gal
